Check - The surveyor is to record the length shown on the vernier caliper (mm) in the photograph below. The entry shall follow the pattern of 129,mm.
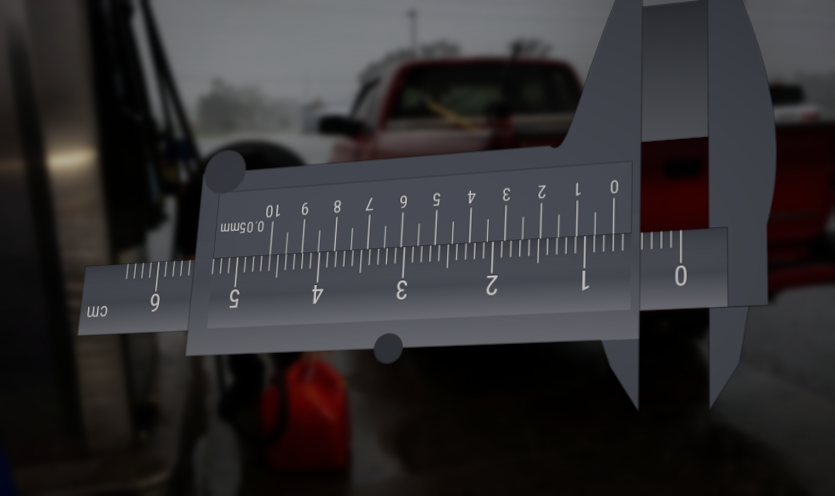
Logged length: 7.0,mm
